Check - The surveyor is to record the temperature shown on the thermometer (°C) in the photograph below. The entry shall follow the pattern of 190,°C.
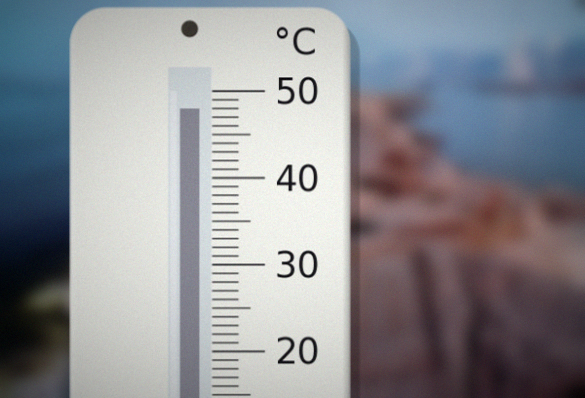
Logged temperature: 48,°C
